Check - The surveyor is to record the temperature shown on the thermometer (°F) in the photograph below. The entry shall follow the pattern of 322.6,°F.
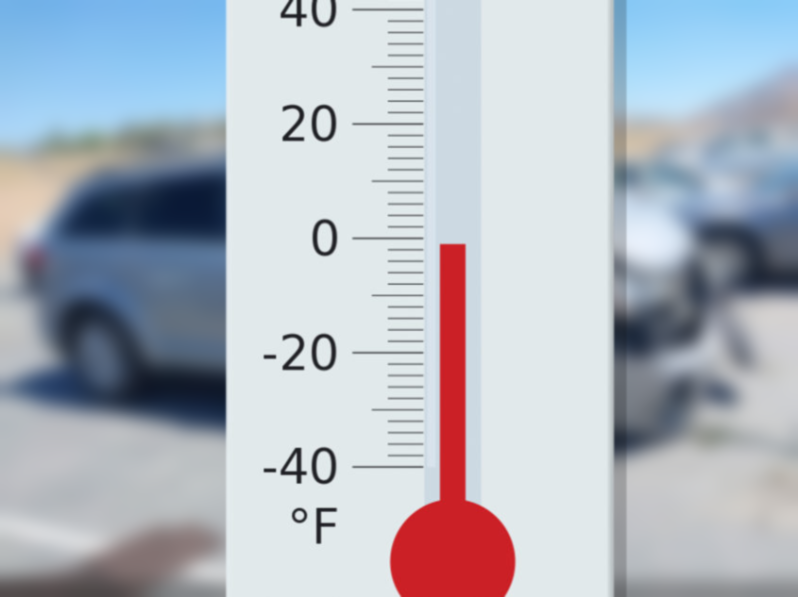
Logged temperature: -1,°F
